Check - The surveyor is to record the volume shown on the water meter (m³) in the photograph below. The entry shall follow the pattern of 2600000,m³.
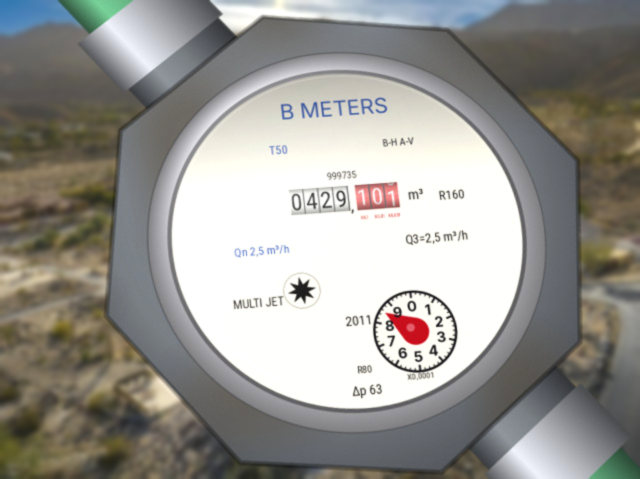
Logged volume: 429.1008,m³
